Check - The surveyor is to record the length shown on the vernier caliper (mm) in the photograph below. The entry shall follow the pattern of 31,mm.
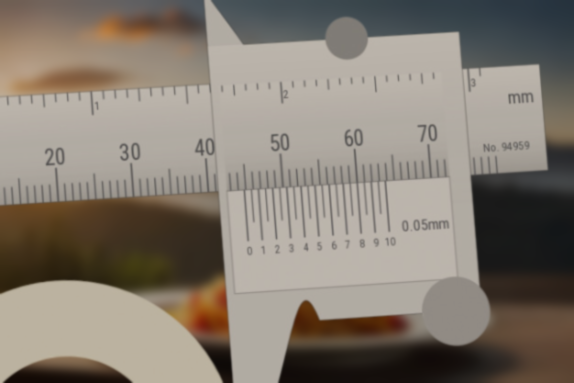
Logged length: 44.8,mm
